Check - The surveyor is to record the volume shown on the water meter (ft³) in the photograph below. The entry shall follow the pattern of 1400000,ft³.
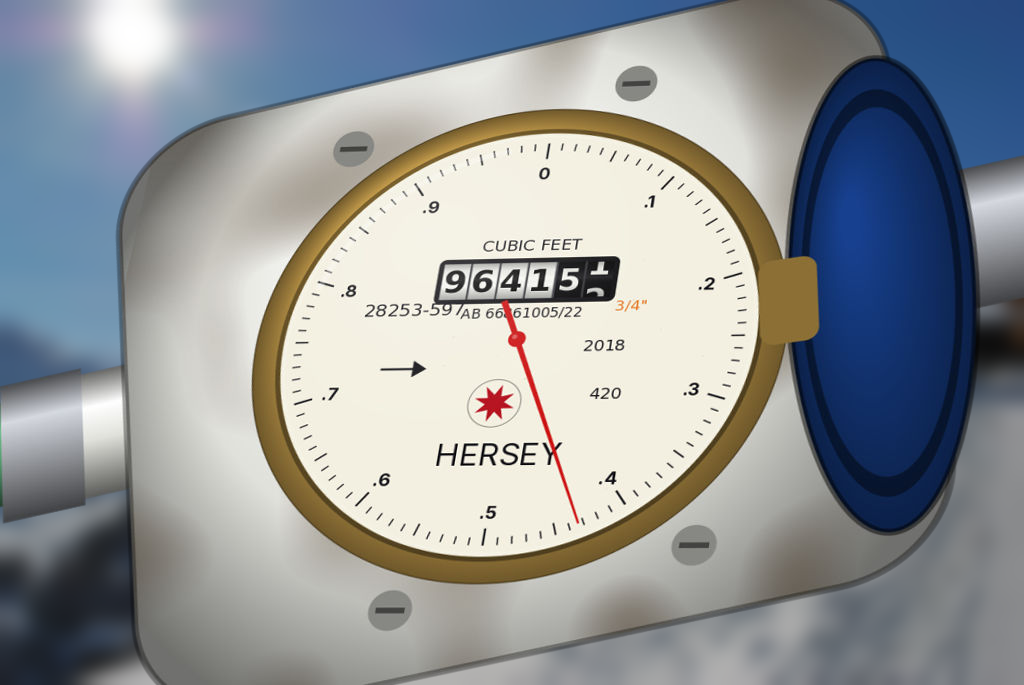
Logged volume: 964151.43,ft³
